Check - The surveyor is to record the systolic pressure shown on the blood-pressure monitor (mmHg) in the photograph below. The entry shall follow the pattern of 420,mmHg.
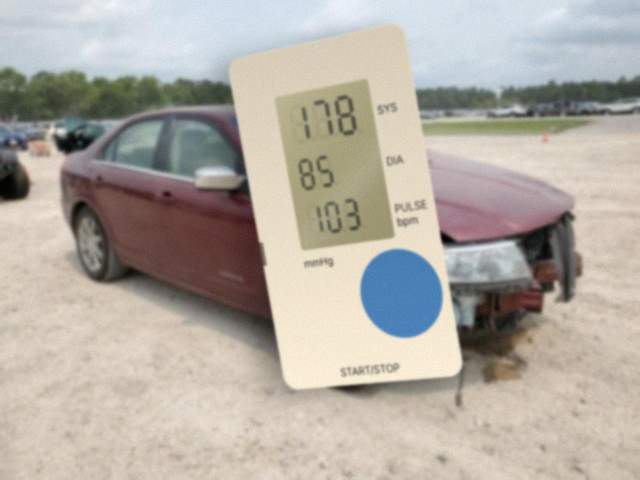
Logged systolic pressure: 178,mmHg
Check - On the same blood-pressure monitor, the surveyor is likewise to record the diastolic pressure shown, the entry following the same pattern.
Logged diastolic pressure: 85,mmHg
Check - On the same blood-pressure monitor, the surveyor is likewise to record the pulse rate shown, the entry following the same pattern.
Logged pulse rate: 103,bpm
